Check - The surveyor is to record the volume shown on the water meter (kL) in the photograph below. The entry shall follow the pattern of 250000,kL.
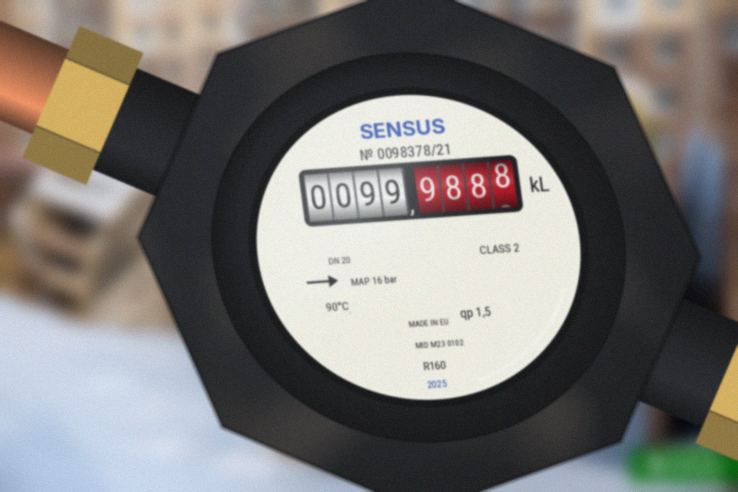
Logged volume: 99.9888,kL
